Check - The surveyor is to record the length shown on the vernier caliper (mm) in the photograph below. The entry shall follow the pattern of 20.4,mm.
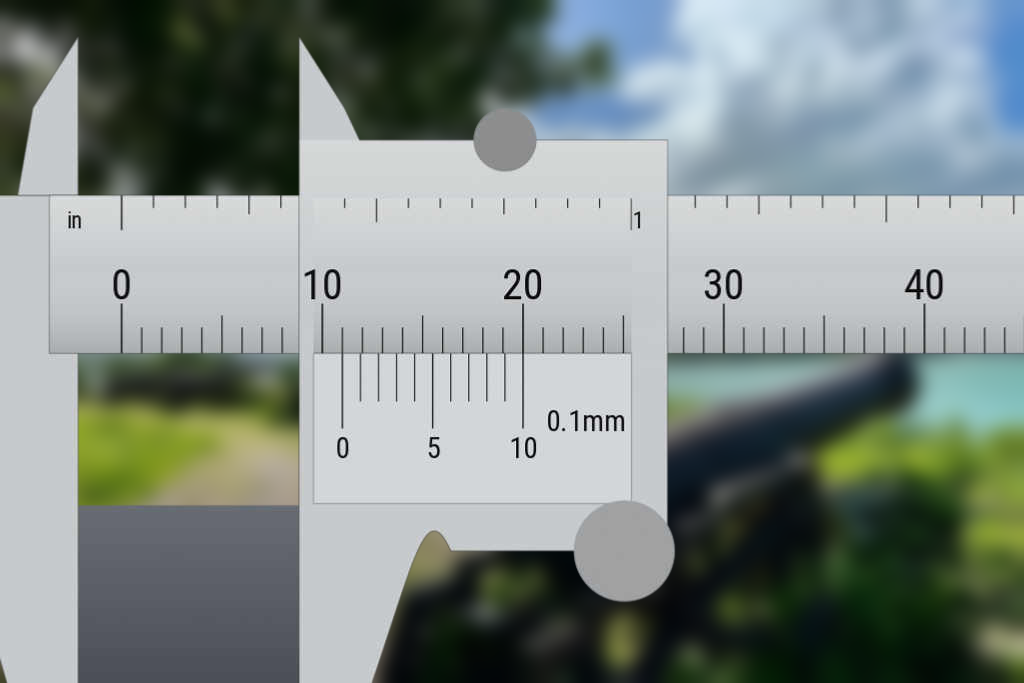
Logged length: 11.0,mm
